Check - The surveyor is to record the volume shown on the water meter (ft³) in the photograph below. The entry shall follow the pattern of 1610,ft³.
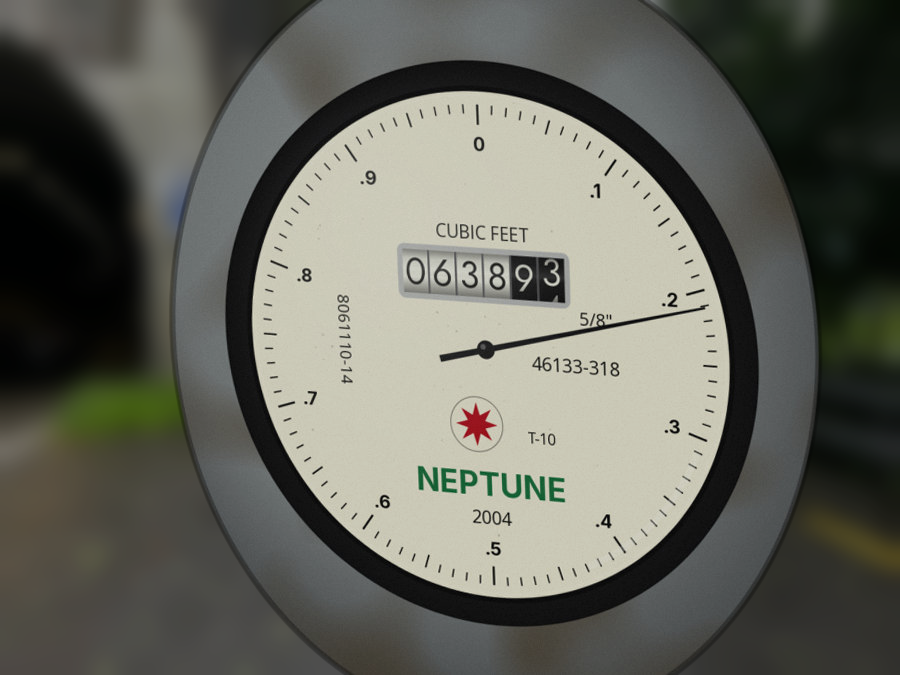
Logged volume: 63893.21,ft³
